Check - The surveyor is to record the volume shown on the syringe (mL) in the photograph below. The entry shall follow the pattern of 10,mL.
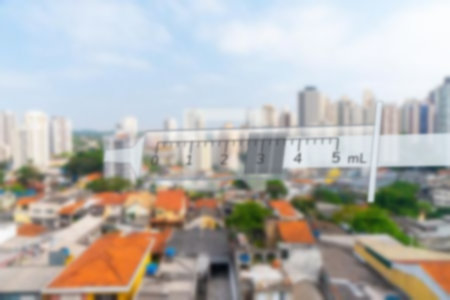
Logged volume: 2.6,mL
